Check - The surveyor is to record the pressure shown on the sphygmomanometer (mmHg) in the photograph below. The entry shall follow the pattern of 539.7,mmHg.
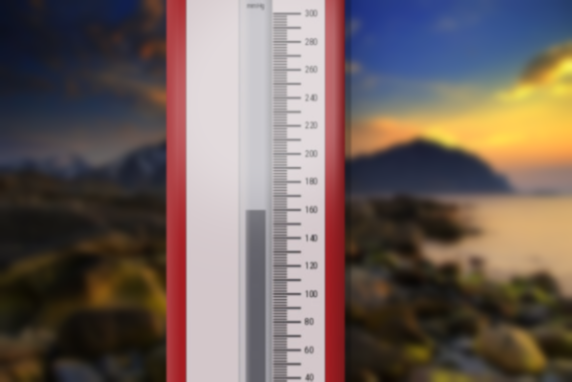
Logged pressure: 160,mmHg
